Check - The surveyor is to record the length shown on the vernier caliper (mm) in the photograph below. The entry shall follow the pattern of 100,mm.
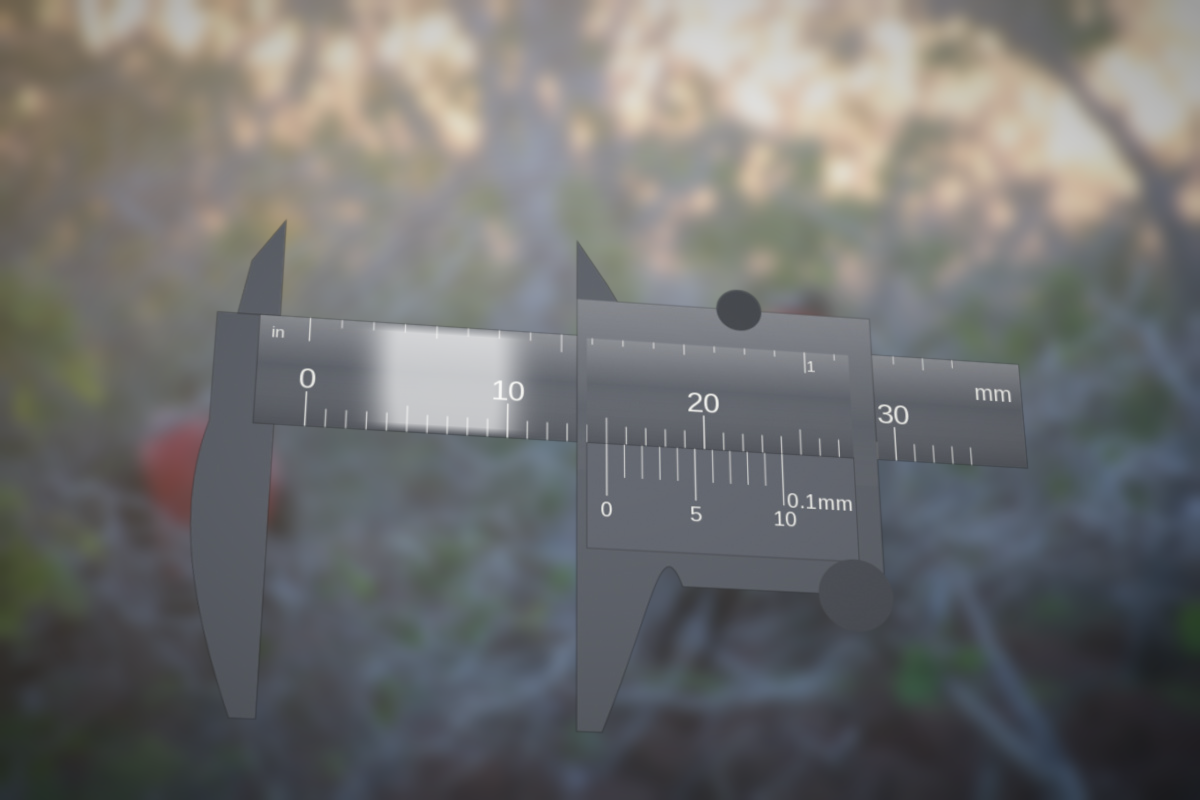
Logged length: 15.0,mm
